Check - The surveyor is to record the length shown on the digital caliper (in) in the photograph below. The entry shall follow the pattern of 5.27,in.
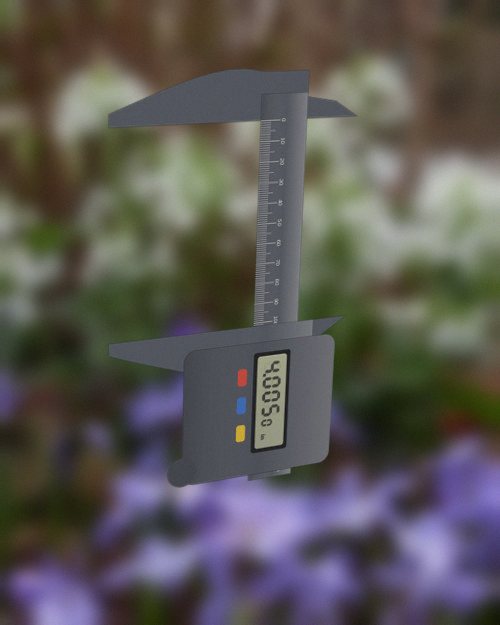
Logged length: 4.0050,in
